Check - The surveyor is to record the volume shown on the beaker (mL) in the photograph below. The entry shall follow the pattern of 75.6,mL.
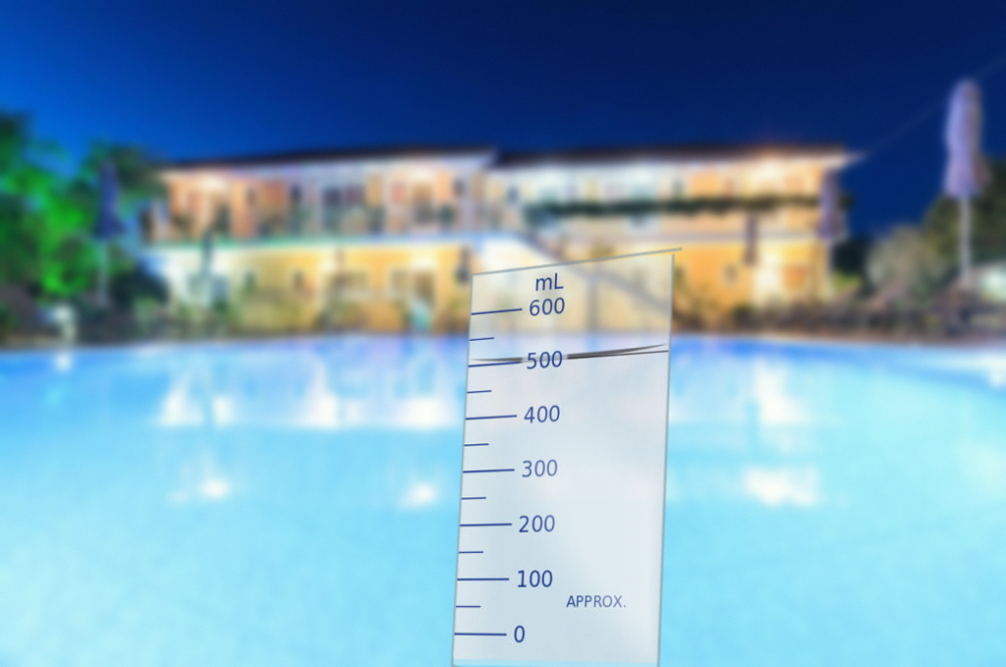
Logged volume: 500,mL
